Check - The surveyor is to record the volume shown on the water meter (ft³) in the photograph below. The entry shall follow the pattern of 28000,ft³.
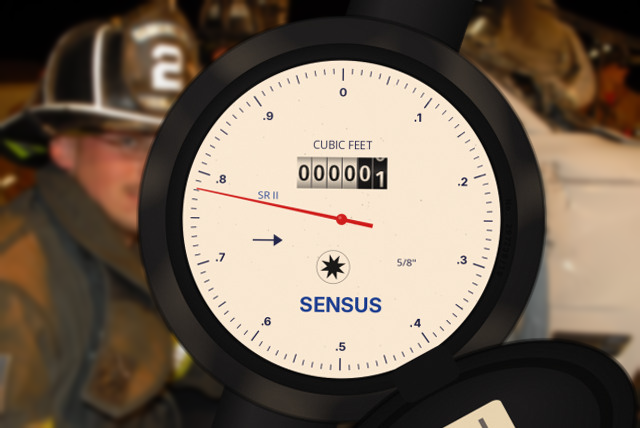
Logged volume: 0.78,ft³
